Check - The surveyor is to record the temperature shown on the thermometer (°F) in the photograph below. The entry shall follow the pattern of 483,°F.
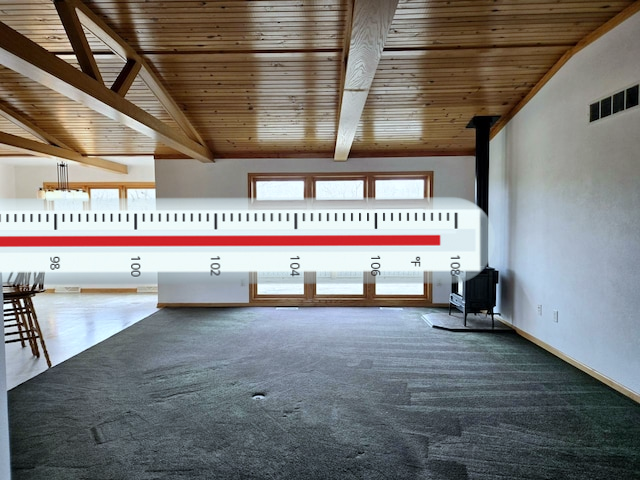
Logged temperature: 107.6,°F
